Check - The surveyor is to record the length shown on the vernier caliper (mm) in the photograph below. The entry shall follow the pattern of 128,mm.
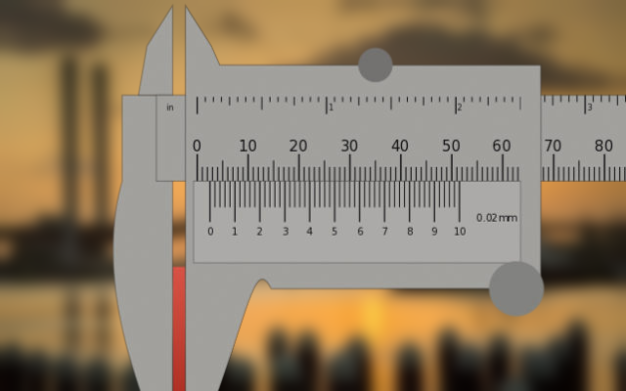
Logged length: 2.5,mm
